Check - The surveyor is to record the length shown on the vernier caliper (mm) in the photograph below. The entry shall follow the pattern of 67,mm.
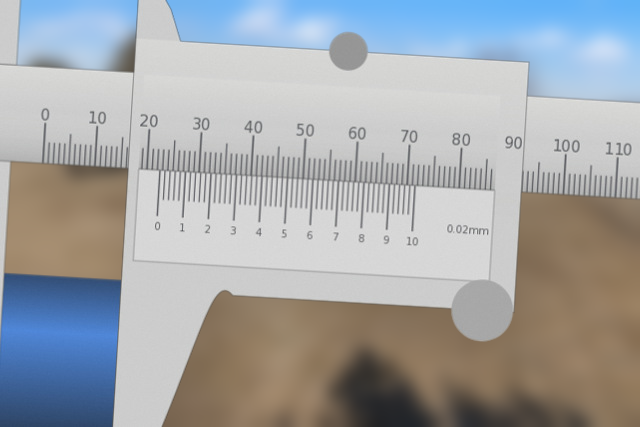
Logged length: 22.5,mm
